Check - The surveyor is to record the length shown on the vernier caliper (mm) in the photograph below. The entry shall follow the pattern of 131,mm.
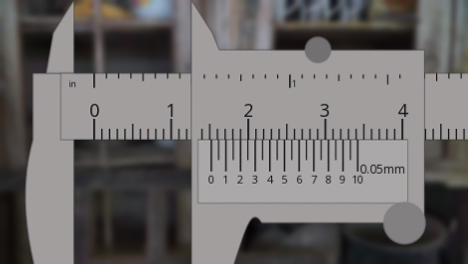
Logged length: 15.2,mm
